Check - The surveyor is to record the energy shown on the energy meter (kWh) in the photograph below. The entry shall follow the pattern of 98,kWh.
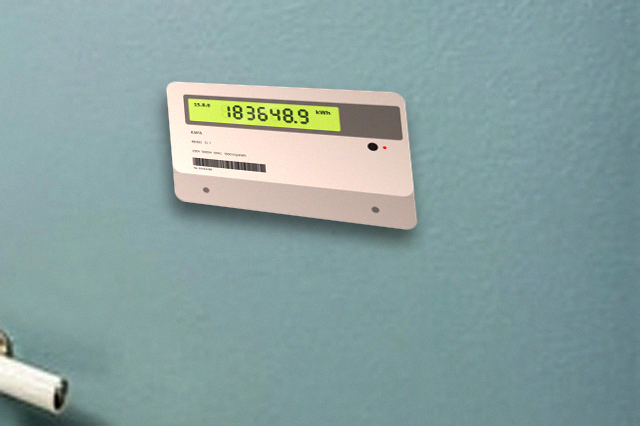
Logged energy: 183648.9,kWh
